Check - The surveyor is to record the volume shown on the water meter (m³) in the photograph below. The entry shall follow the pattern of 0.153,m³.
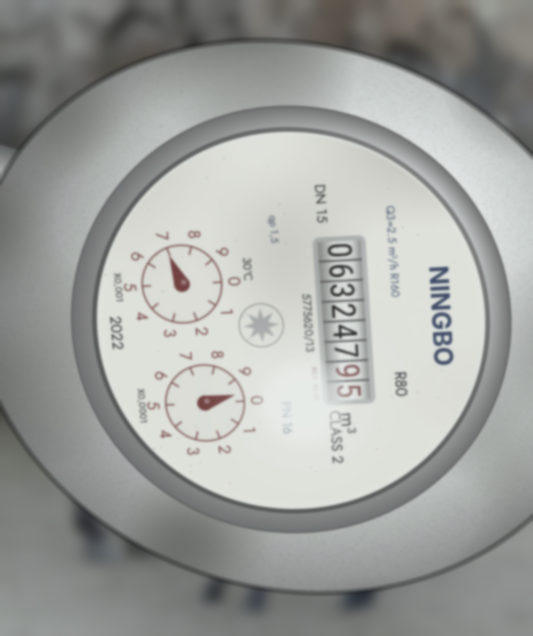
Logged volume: 63247.9569,m³
